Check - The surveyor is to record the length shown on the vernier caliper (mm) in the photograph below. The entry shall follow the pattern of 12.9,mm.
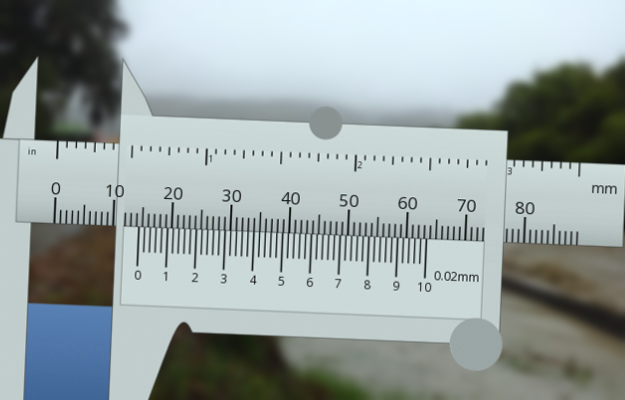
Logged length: 14.4,mm
